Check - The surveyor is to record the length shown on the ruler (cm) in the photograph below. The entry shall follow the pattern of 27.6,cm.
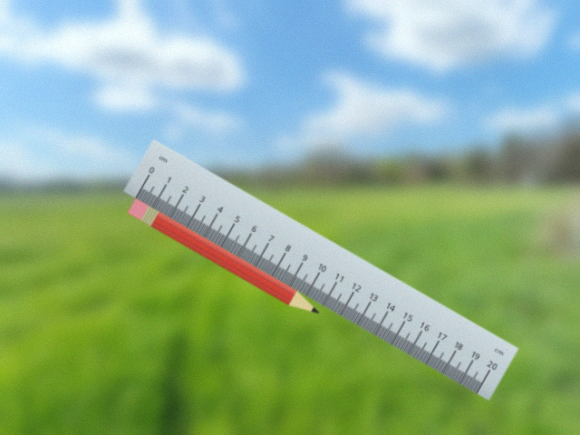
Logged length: 11,cm
